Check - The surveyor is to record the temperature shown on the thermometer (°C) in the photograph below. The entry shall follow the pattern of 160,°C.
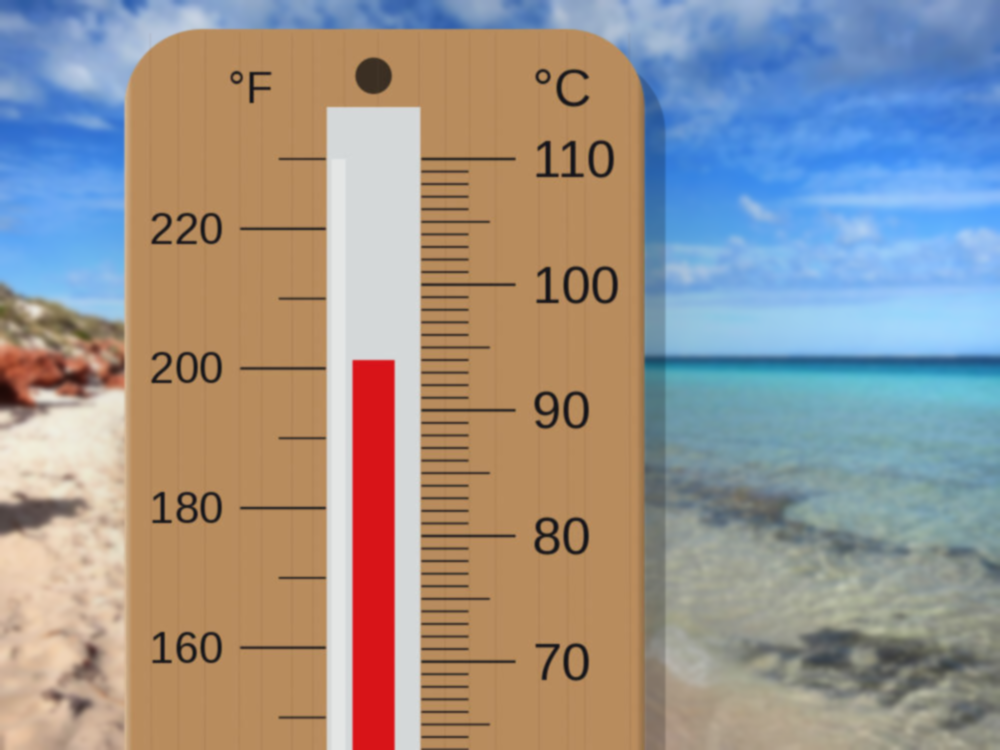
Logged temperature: 94,°C
